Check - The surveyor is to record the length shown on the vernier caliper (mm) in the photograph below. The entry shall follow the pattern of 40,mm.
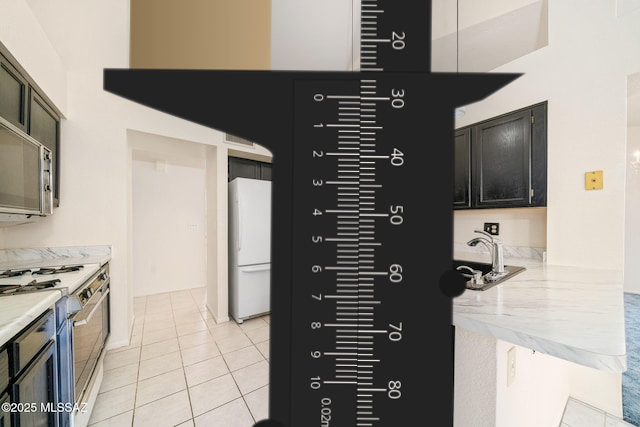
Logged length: 29.8,mm
